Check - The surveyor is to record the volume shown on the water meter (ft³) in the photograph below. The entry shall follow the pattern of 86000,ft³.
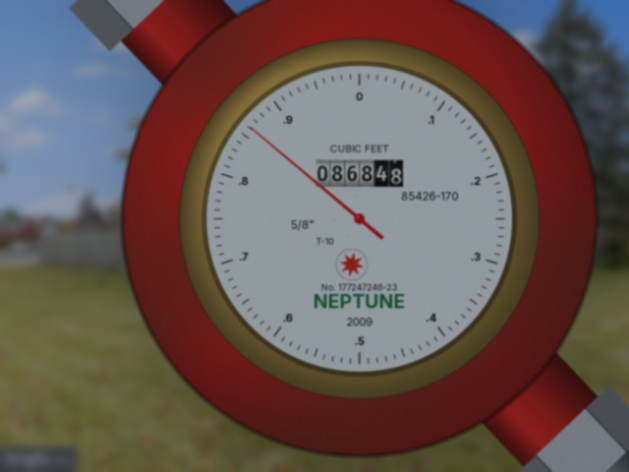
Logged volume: 86847.86,ft³
